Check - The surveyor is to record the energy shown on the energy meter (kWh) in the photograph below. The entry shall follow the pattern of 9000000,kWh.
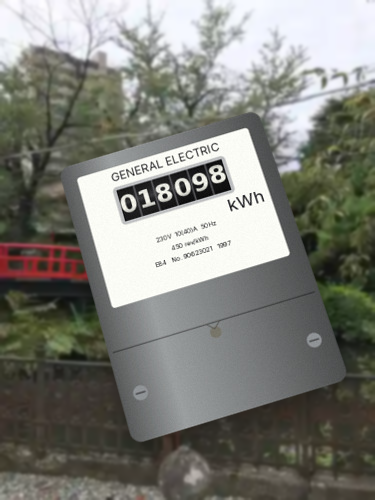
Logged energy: 18098,kWh
